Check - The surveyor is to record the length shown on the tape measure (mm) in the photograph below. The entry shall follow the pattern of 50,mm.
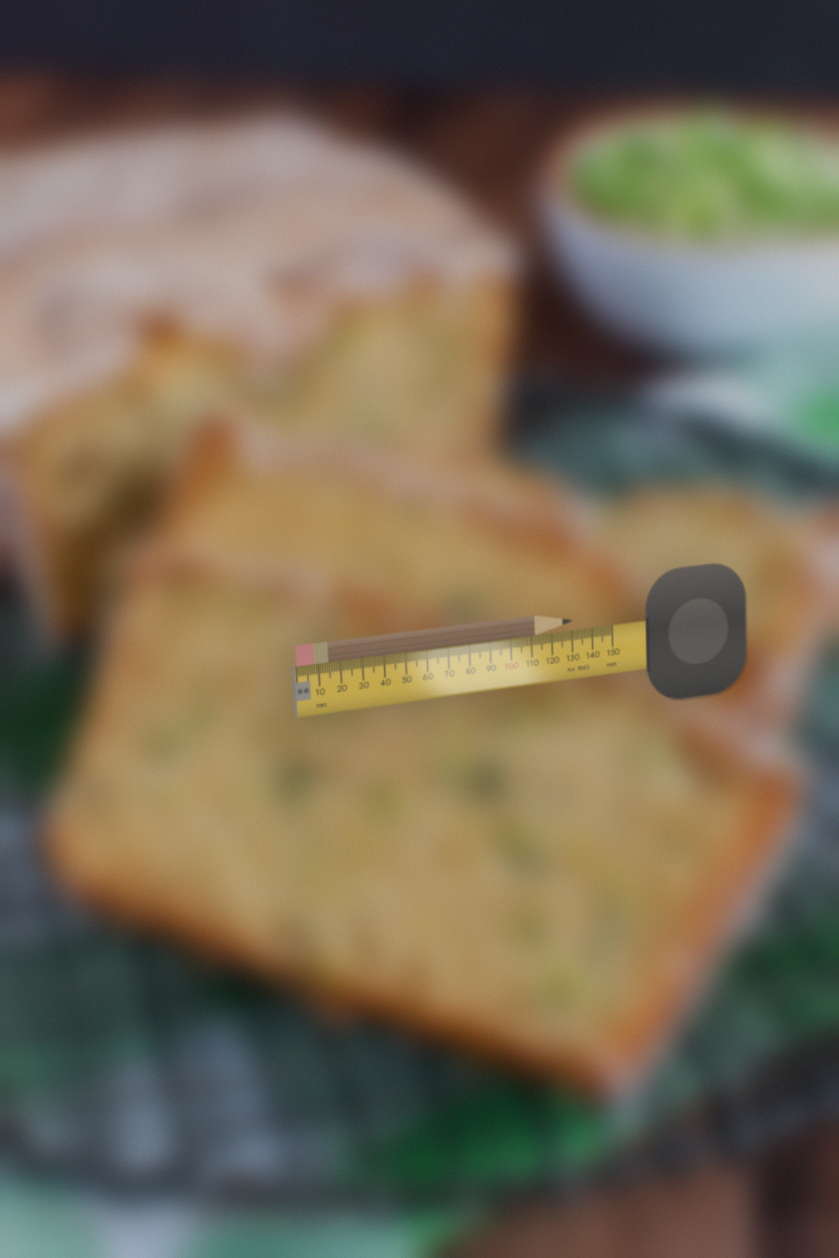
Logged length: 130,mm
